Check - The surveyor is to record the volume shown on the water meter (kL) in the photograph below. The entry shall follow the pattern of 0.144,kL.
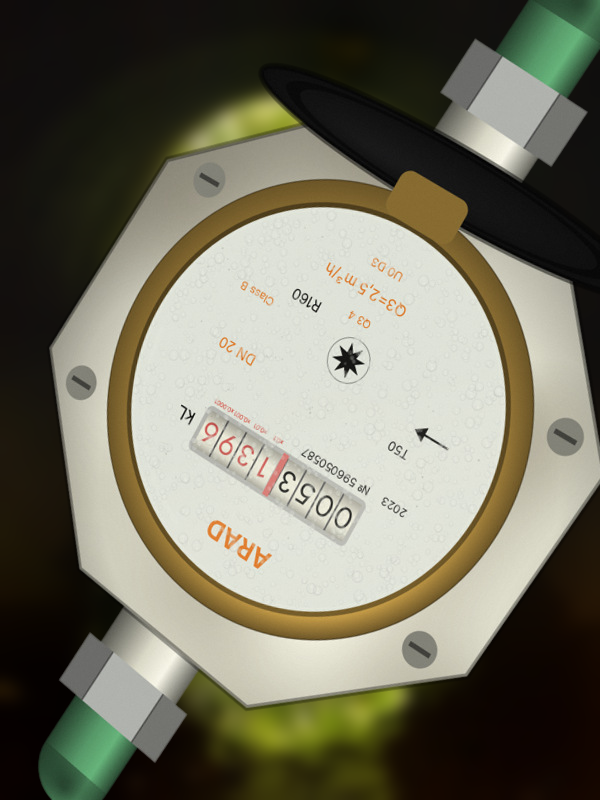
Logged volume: 53.1396,kL
